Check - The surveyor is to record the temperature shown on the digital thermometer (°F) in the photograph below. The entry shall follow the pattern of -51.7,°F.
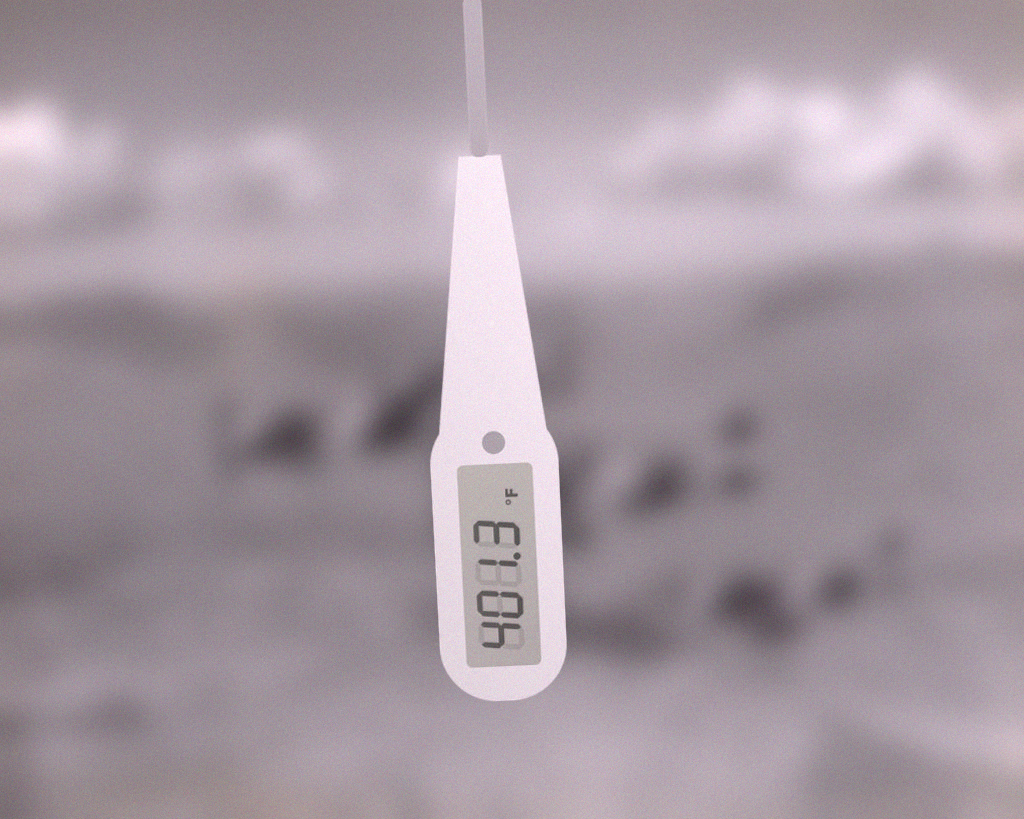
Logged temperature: 401.3,°F
